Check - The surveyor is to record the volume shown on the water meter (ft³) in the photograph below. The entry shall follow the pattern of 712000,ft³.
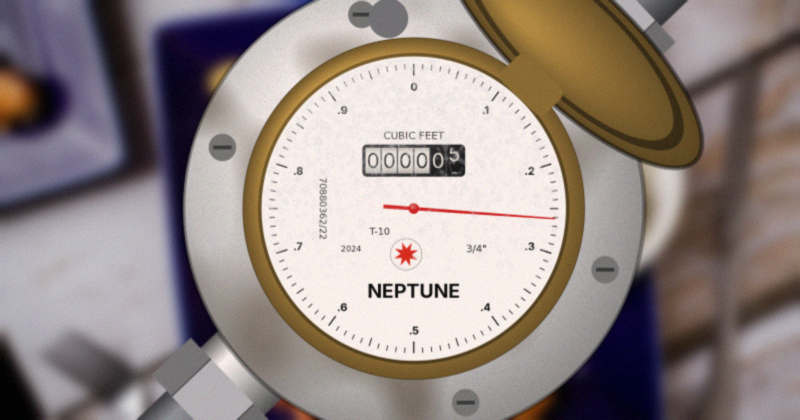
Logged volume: 5.26,ft³
